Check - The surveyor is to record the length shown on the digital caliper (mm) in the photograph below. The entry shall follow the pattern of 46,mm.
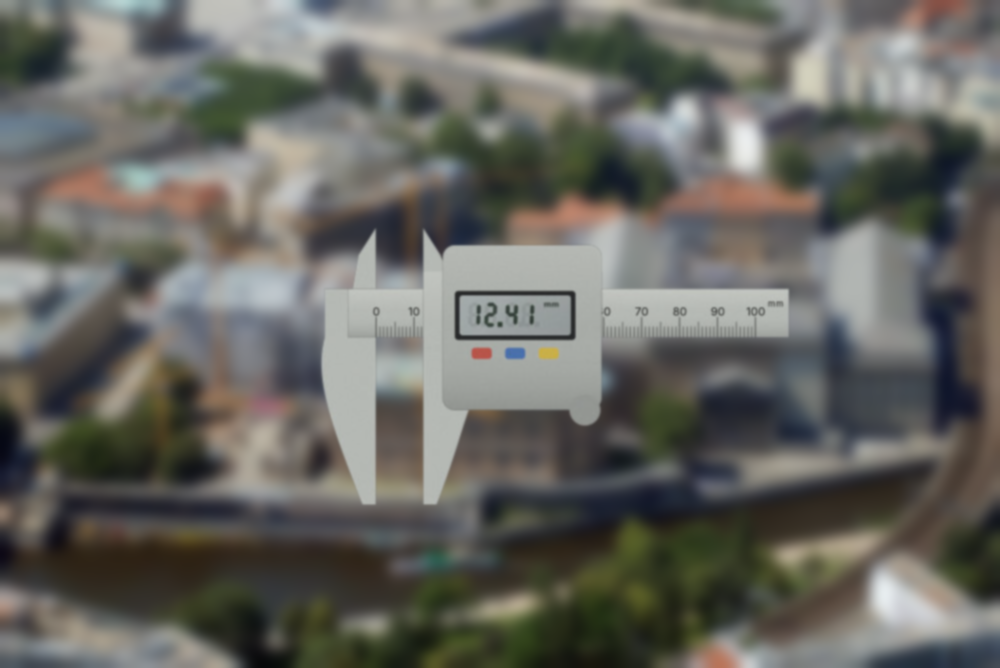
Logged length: 12.41,mm
